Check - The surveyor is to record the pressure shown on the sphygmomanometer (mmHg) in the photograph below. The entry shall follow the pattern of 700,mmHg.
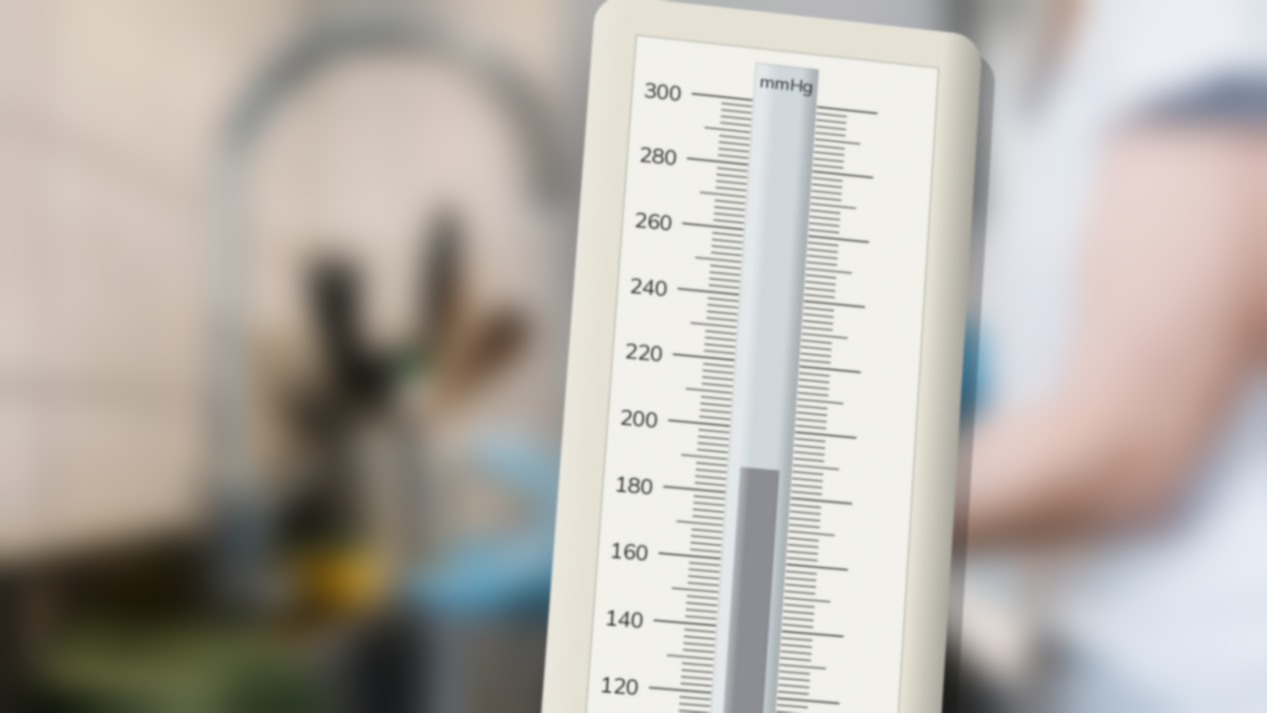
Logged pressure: 188,mmHg
